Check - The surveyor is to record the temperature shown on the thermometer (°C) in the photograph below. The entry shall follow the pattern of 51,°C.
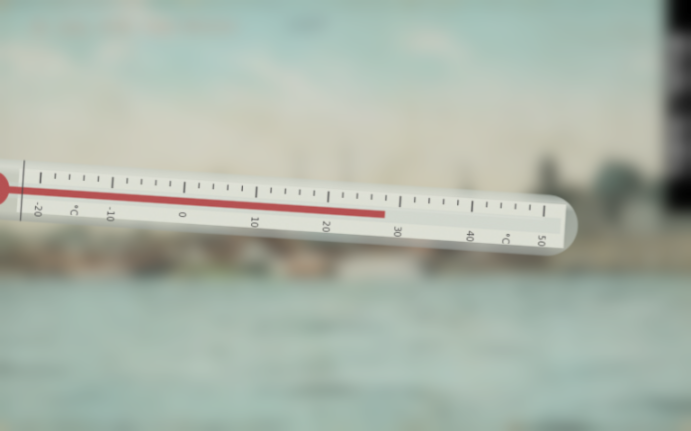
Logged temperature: 28,°C
